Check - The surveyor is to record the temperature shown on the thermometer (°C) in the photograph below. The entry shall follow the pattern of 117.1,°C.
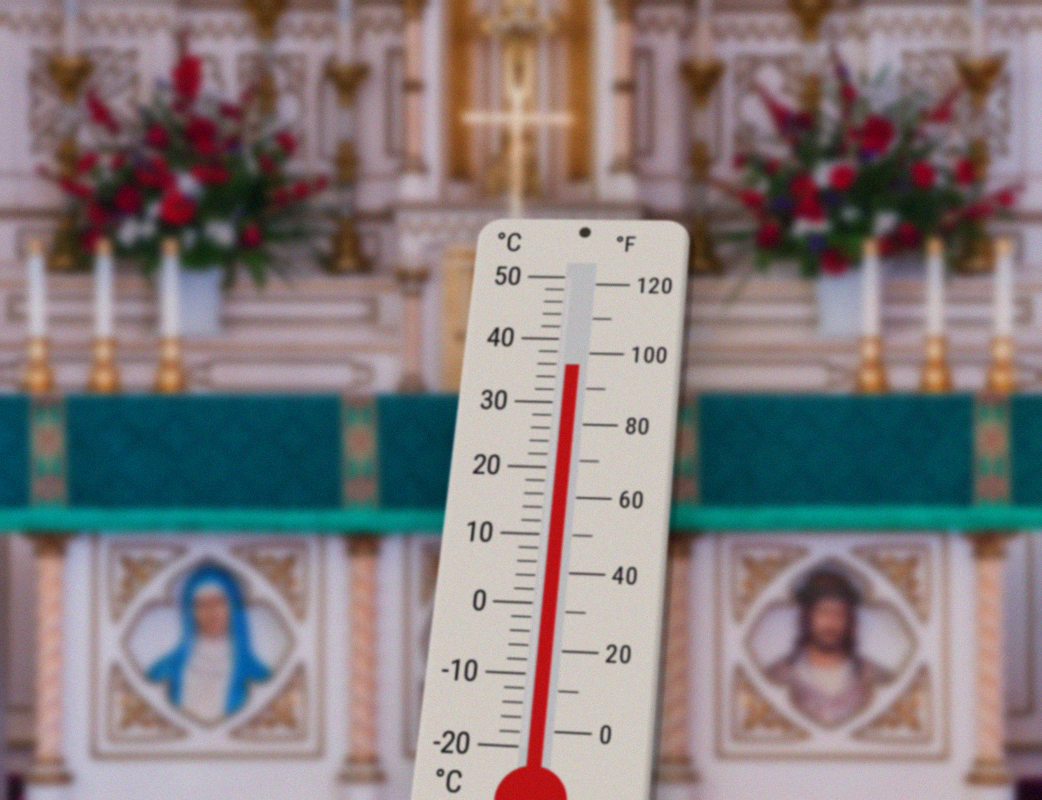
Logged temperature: 36,°C
